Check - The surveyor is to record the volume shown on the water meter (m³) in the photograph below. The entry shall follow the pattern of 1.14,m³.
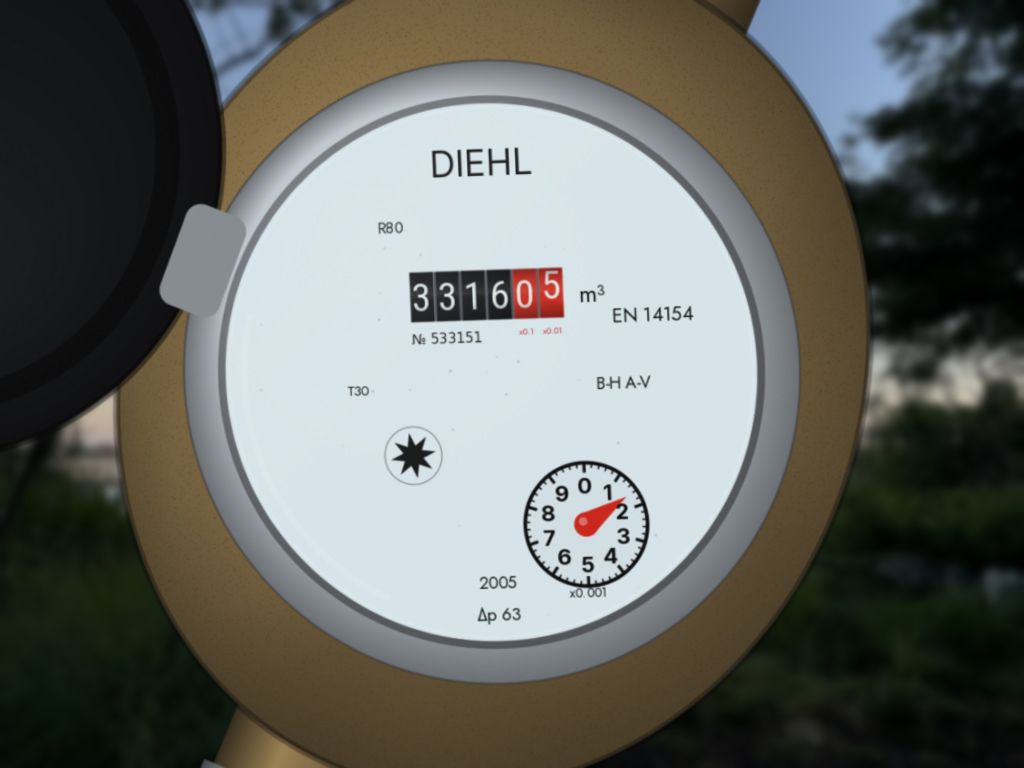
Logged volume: 3316.051,m³
